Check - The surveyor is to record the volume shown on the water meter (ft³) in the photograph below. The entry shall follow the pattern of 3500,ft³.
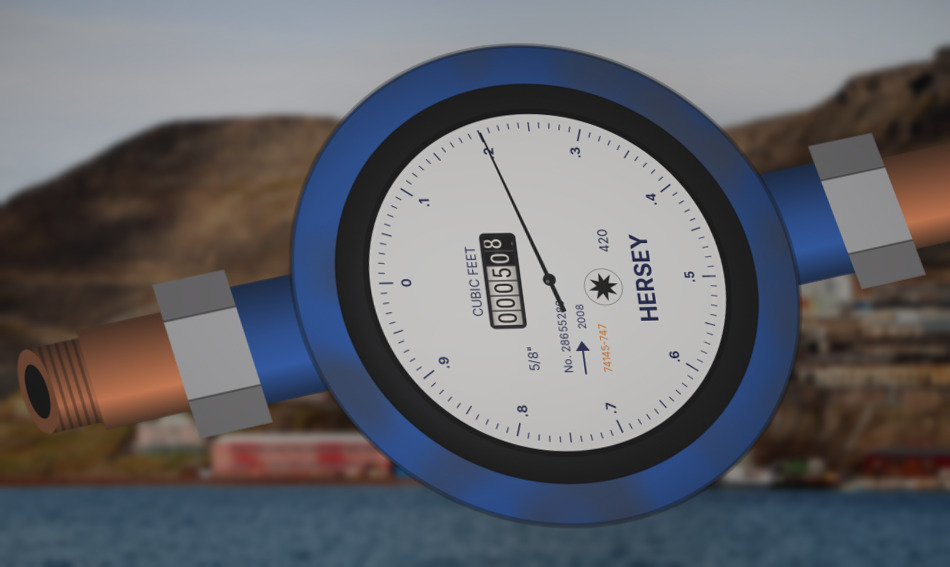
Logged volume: 508.20,ft³
